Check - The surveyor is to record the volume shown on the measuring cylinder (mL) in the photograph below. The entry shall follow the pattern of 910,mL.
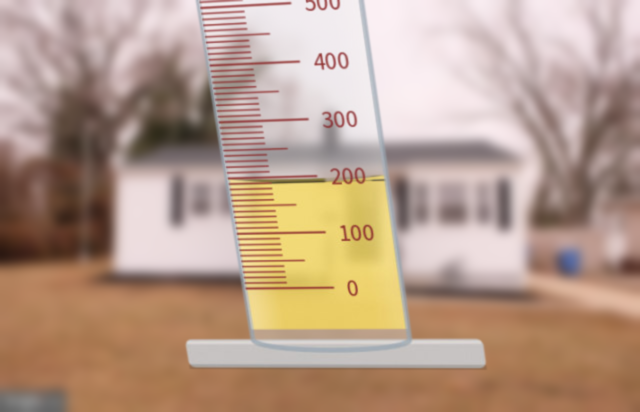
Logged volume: 190,mL
